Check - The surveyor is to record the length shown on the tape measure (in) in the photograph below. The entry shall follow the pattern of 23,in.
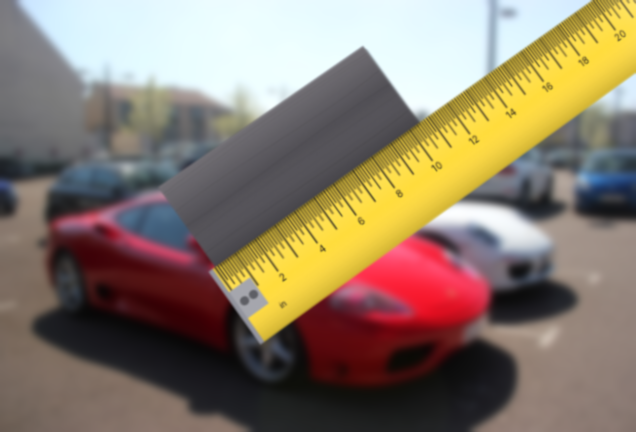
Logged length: 10.5,in
